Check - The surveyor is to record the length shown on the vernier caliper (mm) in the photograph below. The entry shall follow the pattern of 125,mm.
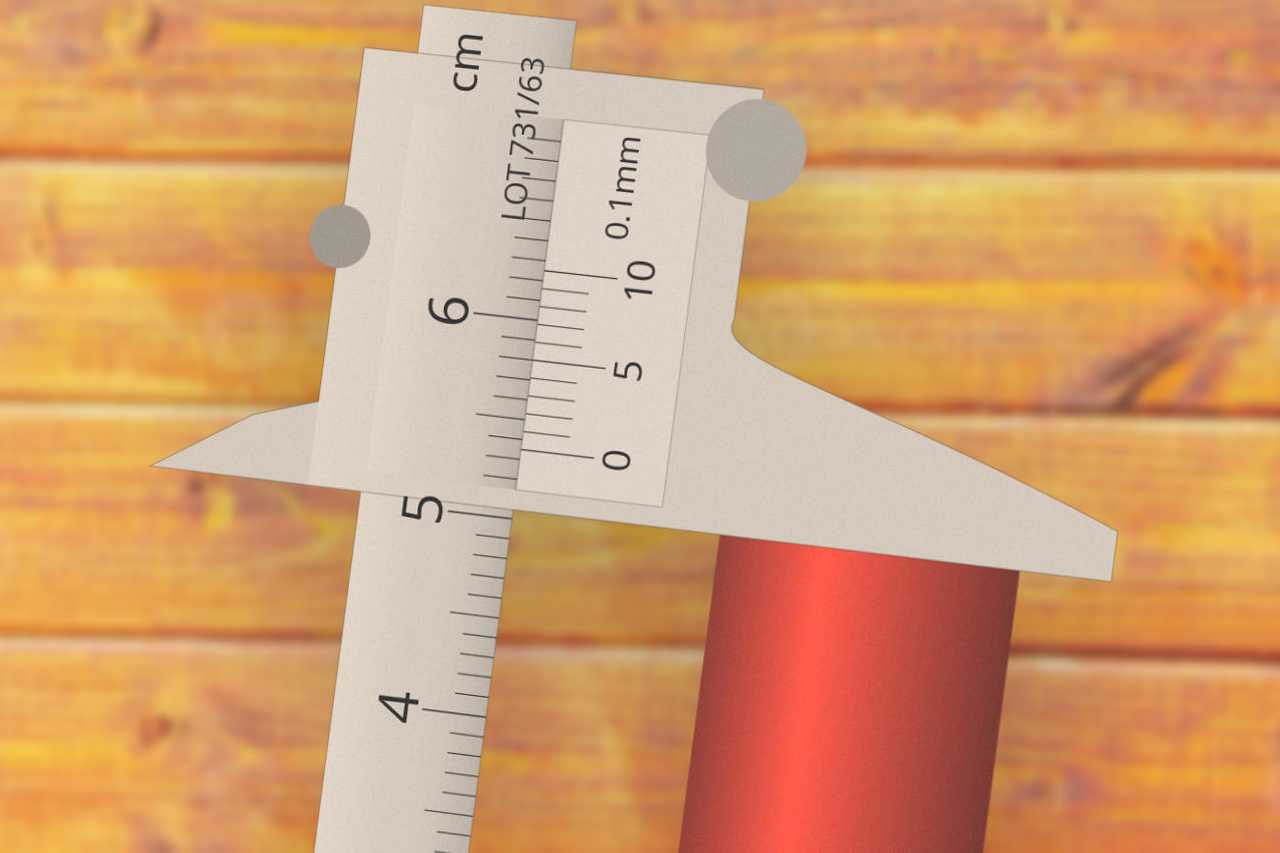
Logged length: 53.5,mm
